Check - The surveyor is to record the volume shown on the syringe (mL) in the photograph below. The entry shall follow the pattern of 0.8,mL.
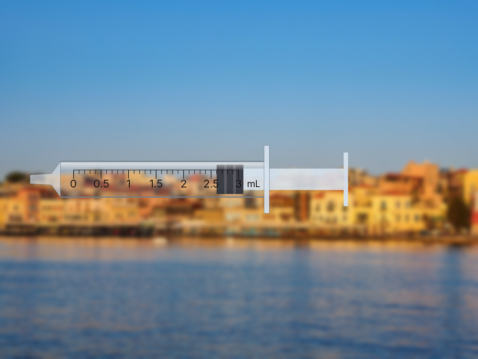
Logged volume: 2.6,mL
